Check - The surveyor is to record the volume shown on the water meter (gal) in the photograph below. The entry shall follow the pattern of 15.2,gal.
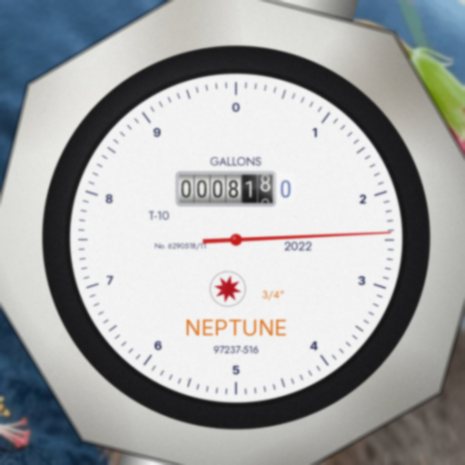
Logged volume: 8182.4,gal
